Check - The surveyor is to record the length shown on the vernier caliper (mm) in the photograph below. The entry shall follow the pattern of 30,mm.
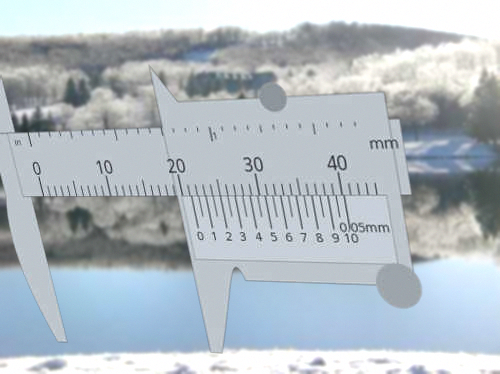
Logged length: 21.2,mm
